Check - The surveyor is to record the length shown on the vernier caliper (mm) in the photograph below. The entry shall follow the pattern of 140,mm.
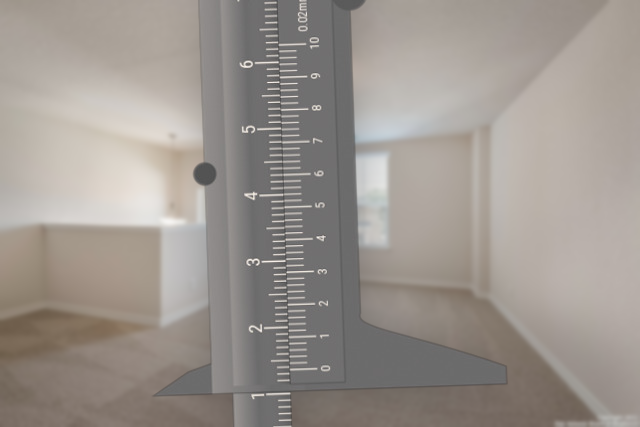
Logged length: 13.6,mm
